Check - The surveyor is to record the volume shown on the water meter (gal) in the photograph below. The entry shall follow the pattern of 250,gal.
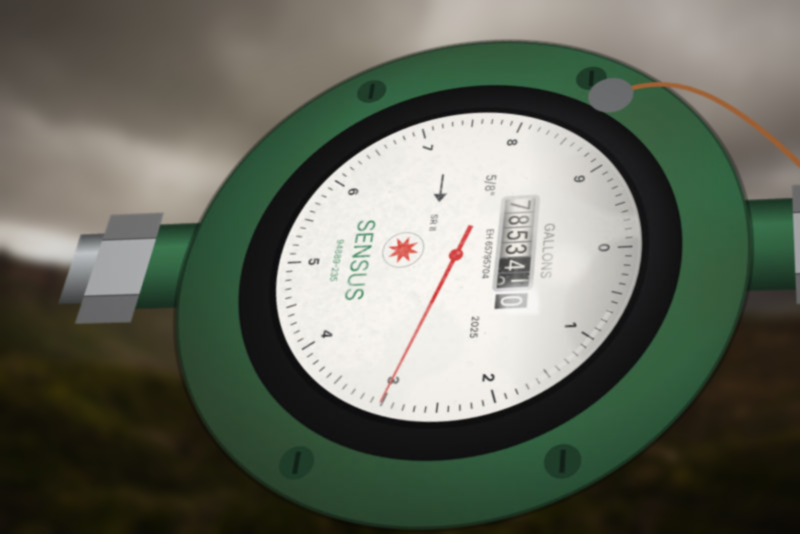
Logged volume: 7853413.0,gal
